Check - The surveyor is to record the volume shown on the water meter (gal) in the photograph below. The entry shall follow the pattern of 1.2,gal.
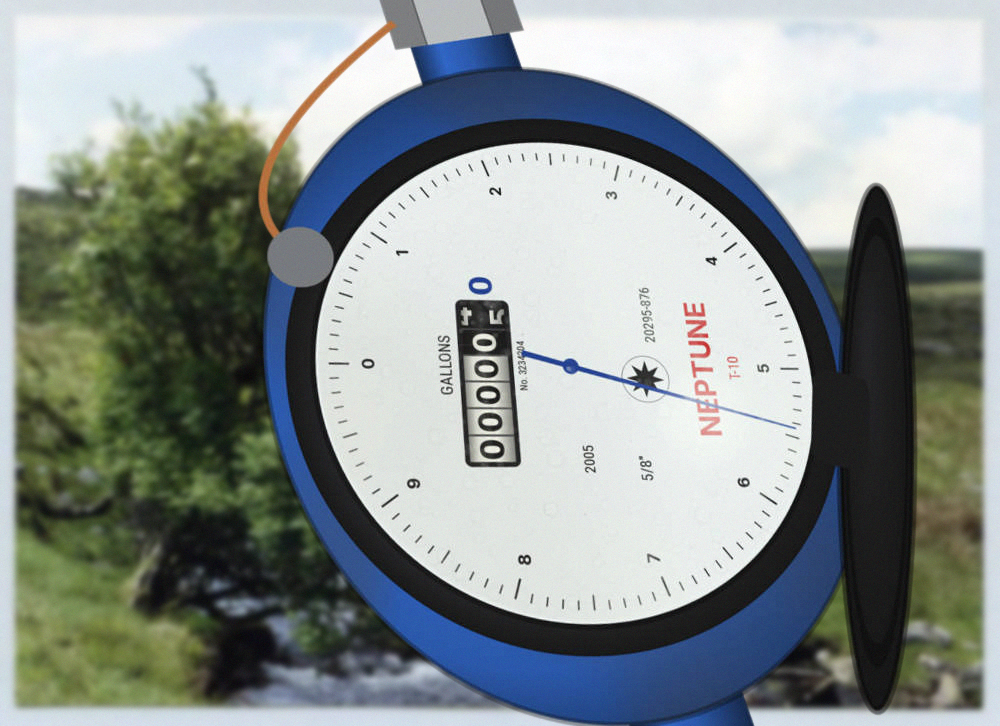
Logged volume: 45.4,gal
